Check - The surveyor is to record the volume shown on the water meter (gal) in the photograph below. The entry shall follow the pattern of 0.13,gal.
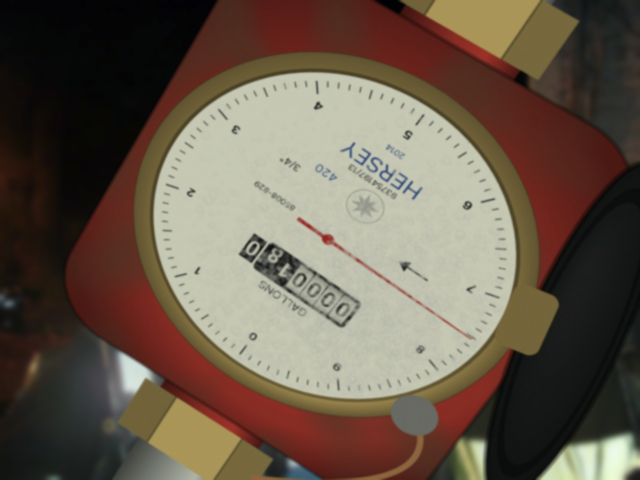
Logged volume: 177.5,gal
